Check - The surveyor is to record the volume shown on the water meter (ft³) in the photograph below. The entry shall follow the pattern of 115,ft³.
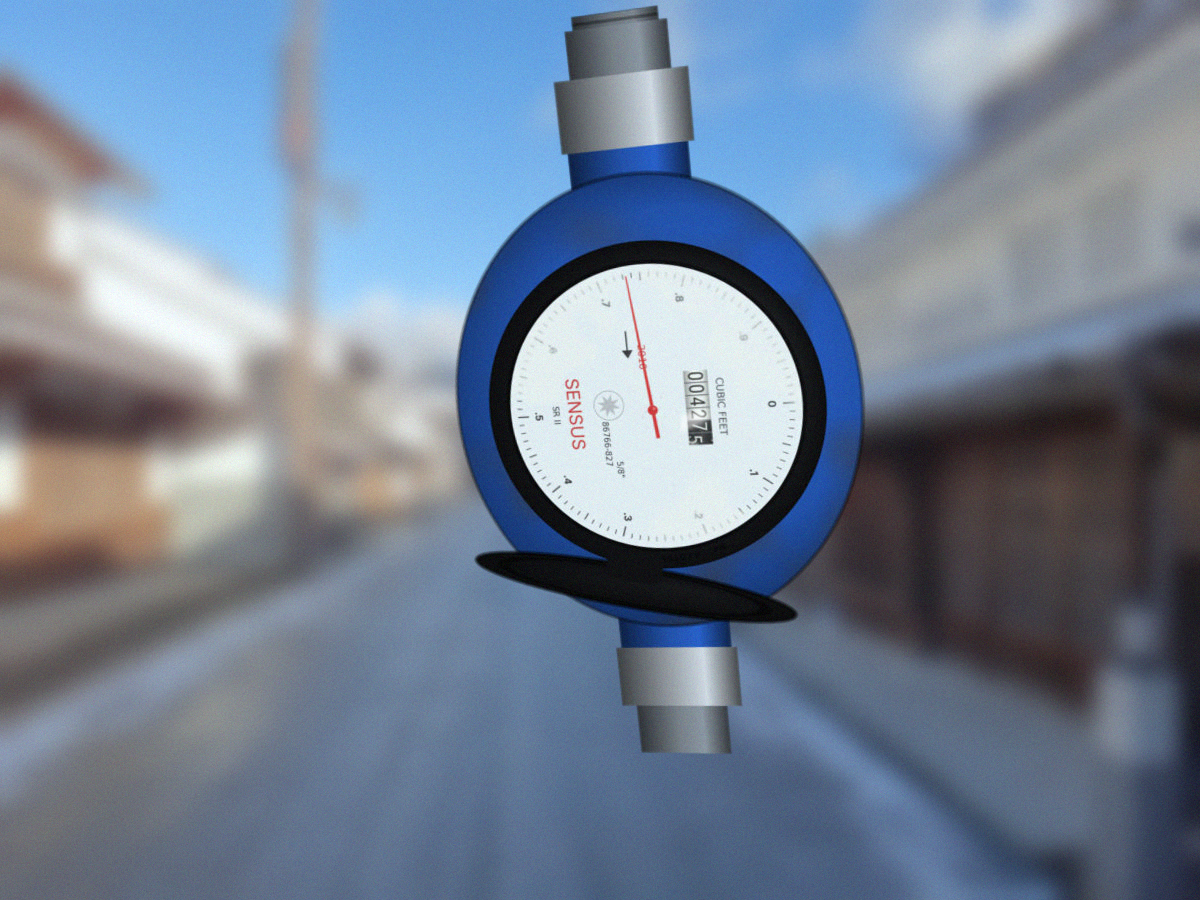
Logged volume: 4274.73,ft³
